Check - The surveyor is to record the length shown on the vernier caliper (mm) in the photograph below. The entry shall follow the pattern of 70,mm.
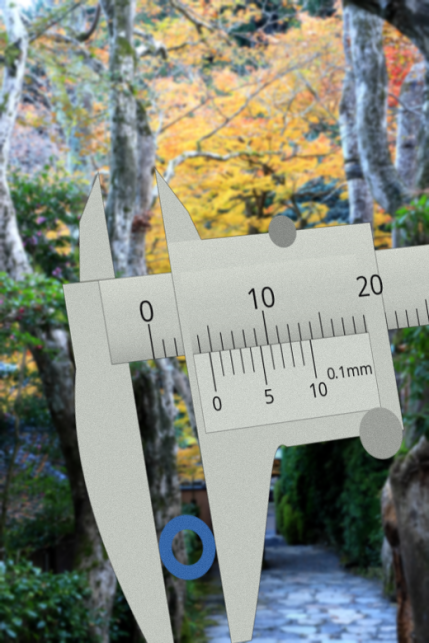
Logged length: 4.8,mm
